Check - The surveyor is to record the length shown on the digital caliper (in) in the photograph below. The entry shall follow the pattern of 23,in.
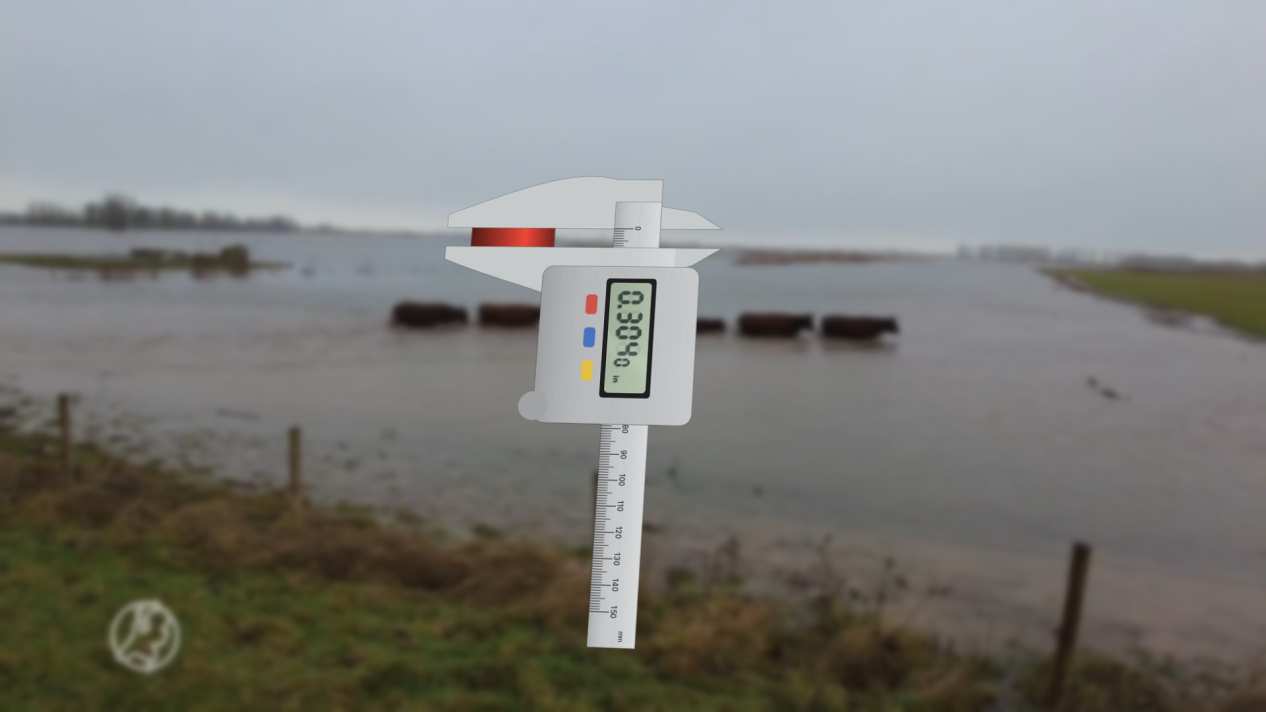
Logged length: 0.3040,in
